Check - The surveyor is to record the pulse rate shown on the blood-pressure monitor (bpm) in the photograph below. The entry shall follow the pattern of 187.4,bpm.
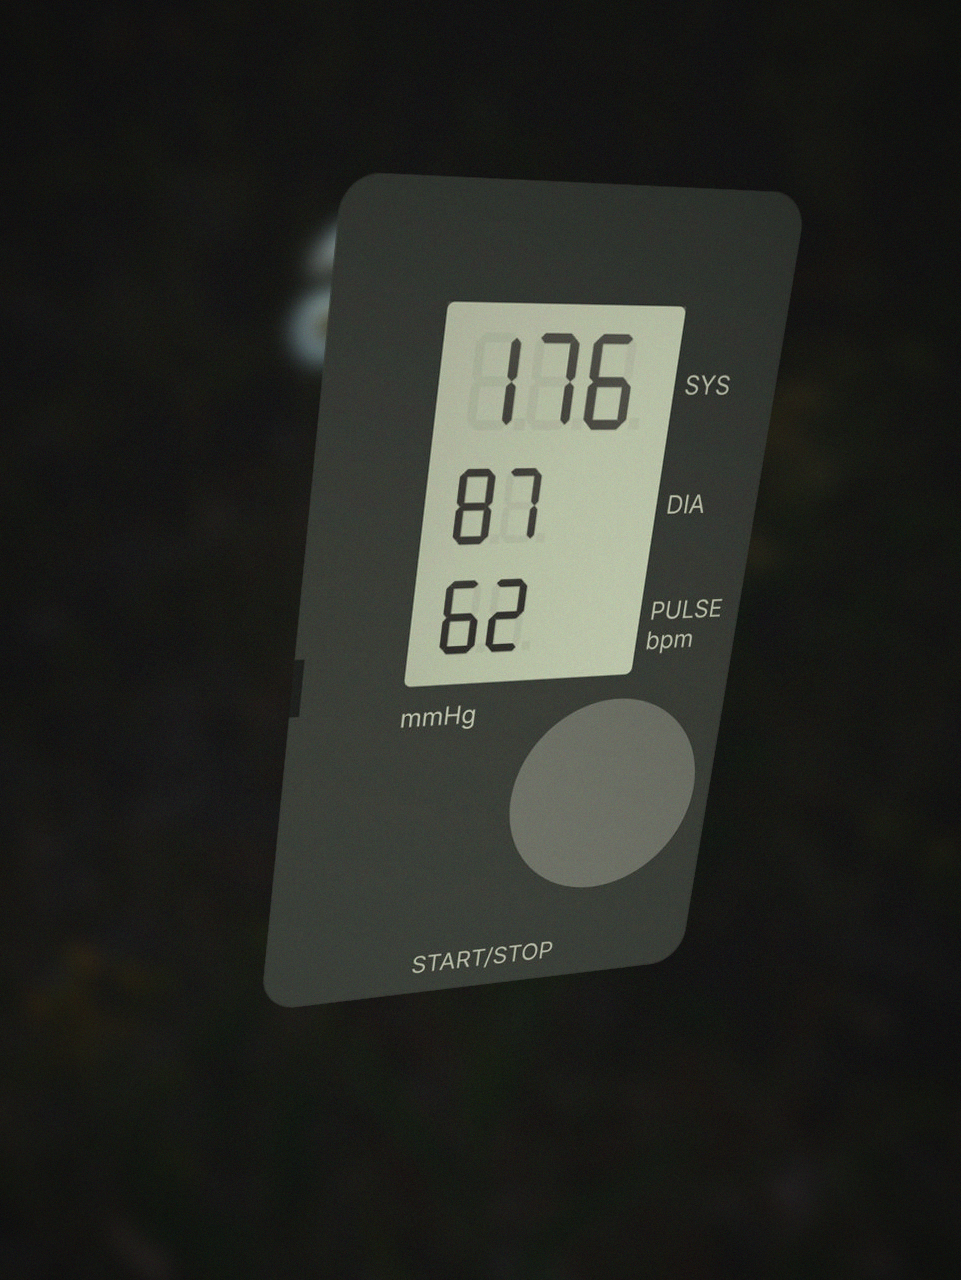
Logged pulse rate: 62,bpm
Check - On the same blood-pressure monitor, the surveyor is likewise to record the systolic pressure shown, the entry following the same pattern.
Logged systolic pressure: 176,mmHg
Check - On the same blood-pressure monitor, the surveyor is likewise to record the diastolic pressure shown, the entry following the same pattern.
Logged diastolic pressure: 87,mmHg
